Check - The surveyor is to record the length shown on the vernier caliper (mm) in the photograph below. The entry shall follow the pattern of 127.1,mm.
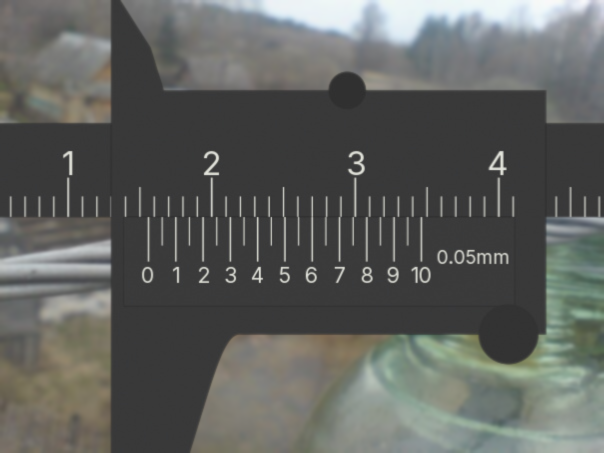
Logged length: 15.6,mm
